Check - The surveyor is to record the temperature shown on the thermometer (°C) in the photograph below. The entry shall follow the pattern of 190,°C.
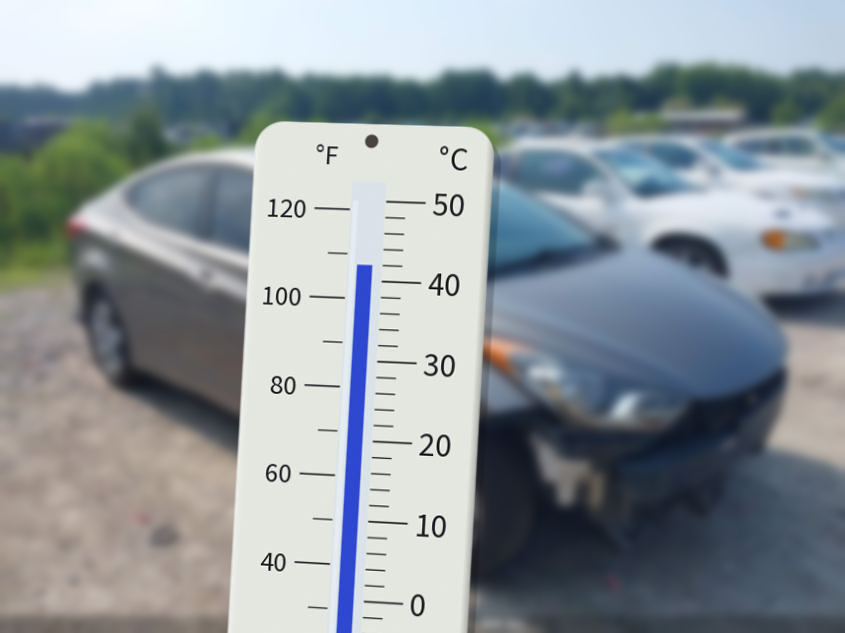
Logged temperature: 42,°C
